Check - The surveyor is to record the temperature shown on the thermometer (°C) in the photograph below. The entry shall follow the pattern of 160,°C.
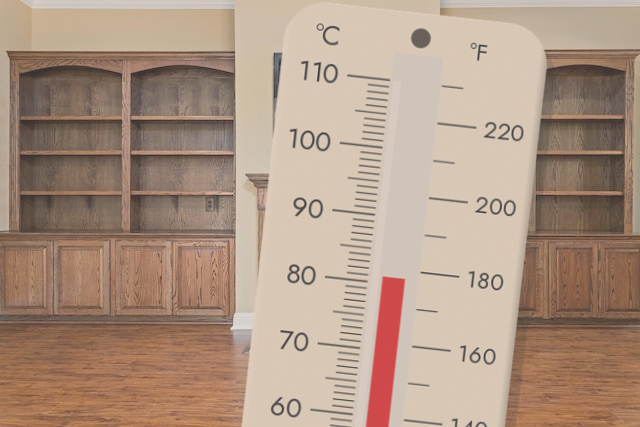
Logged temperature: 81,°C
